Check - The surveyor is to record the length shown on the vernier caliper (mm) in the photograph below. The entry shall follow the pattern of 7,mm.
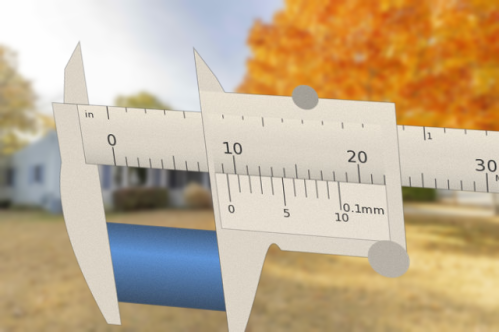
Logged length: 9.3,mm
